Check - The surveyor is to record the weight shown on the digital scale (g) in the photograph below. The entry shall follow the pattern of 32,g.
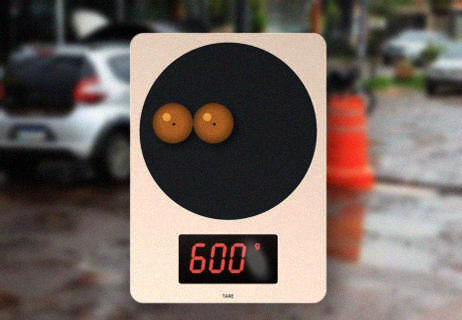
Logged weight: 600,g
